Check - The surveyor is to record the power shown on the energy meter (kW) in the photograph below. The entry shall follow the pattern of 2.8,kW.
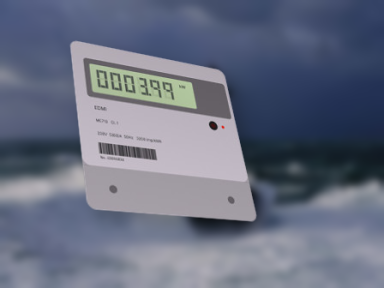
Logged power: 3.99,kW
